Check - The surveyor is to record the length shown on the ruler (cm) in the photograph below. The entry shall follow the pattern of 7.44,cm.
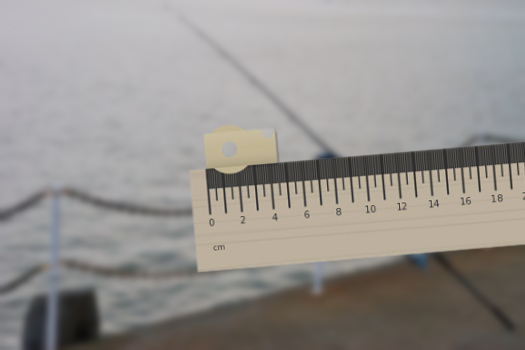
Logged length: 4.5,cm
